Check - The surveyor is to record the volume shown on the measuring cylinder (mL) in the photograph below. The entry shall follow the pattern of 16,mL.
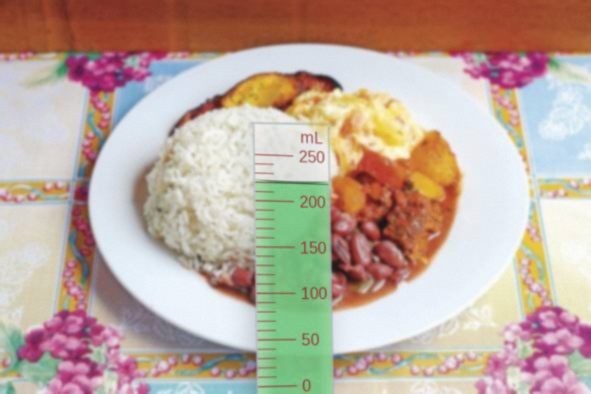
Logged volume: 220,mL
